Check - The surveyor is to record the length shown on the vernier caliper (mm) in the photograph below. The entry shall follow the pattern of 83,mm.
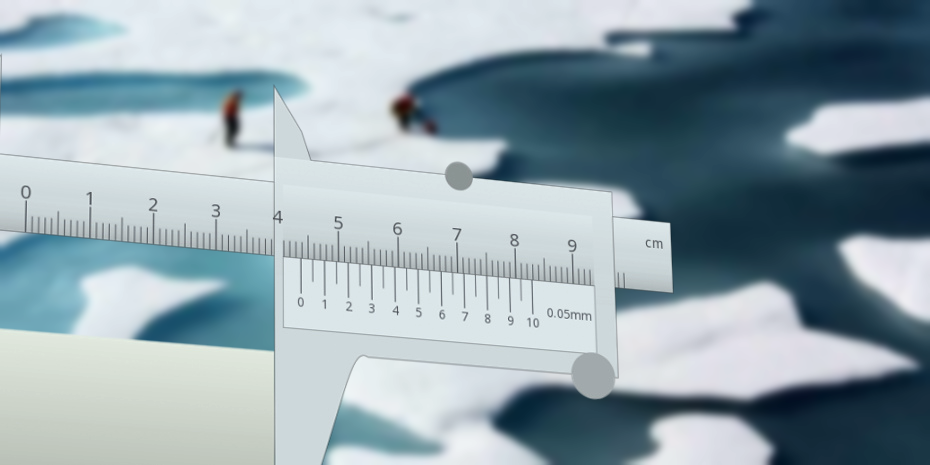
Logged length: 43.8,mm
